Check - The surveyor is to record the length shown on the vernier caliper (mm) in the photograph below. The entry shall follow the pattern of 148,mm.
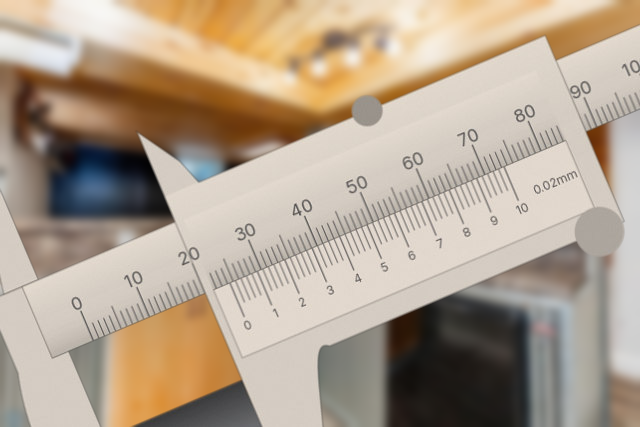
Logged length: 24.4,mm
